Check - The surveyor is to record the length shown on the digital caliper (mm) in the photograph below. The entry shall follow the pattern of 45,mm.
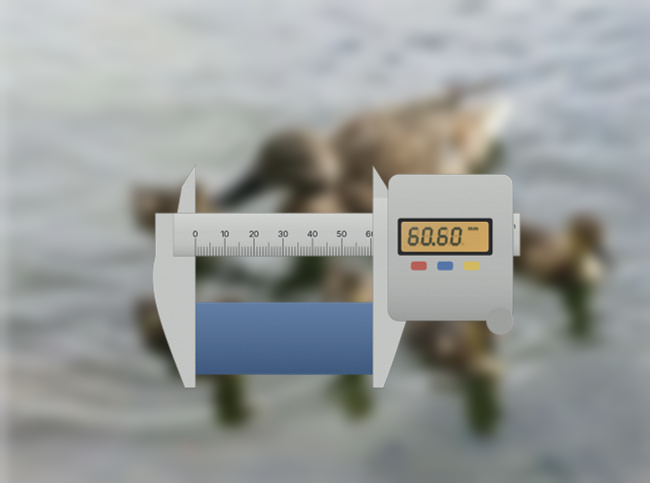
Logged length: 60.60,mm
